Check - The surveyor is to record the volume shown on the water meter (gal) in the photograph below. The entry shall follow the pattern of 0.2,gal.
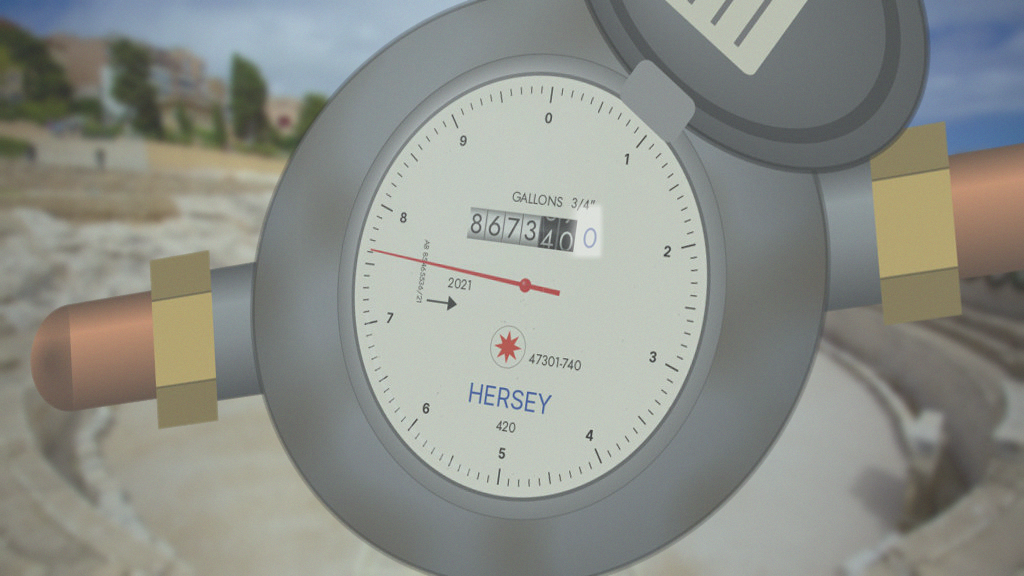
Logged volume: 8673397.6,gal
